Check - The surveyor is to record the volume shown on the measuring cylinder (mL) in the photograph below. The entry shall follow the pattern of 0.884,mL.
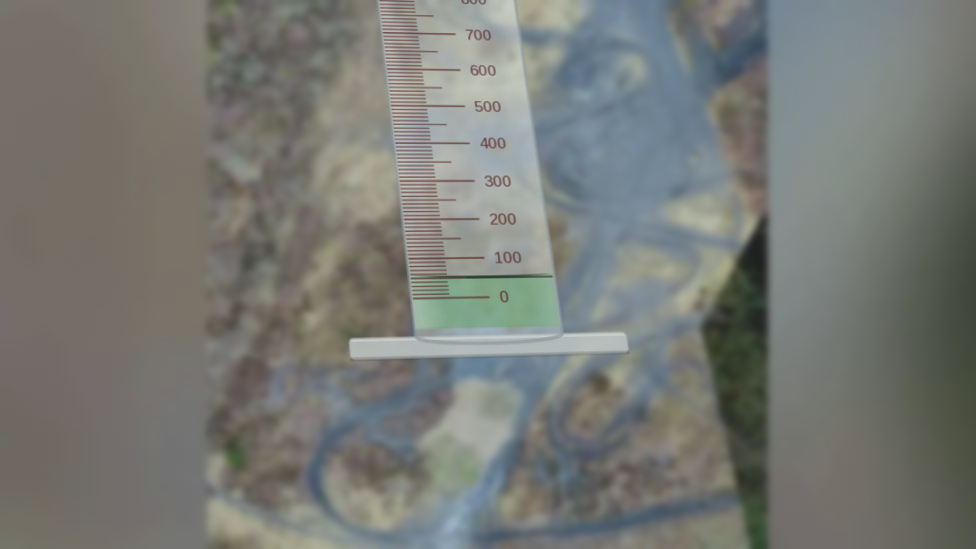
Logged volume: 50,mL
